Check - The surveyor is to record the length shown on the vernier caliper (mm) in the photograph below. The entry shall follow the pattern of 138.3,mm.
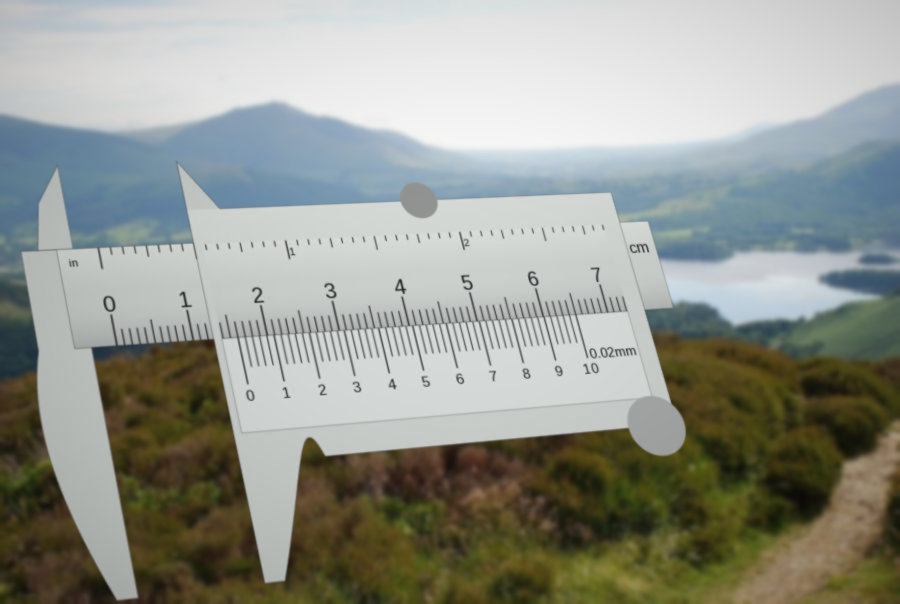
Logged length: 16.0,mm
